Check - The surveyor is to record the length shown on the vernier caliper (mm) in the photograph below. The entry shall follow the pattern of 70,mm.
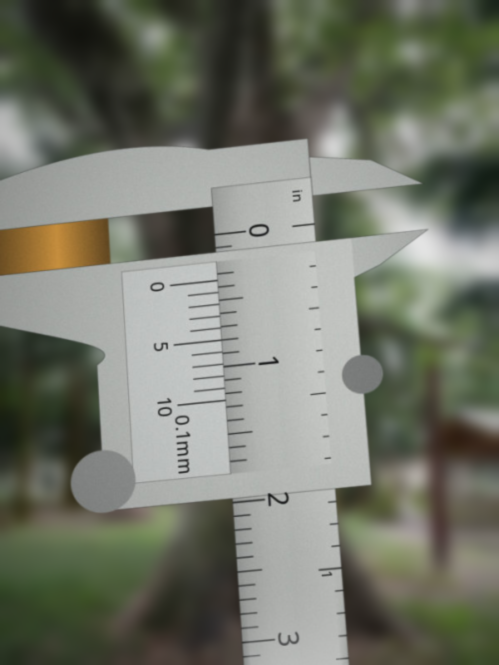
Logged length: 3.5,mm
